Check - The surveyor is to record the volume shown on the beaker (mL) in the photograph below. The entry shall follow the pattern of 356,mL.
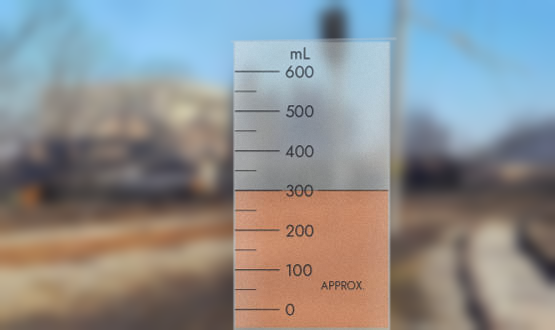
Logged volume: 300,mL
